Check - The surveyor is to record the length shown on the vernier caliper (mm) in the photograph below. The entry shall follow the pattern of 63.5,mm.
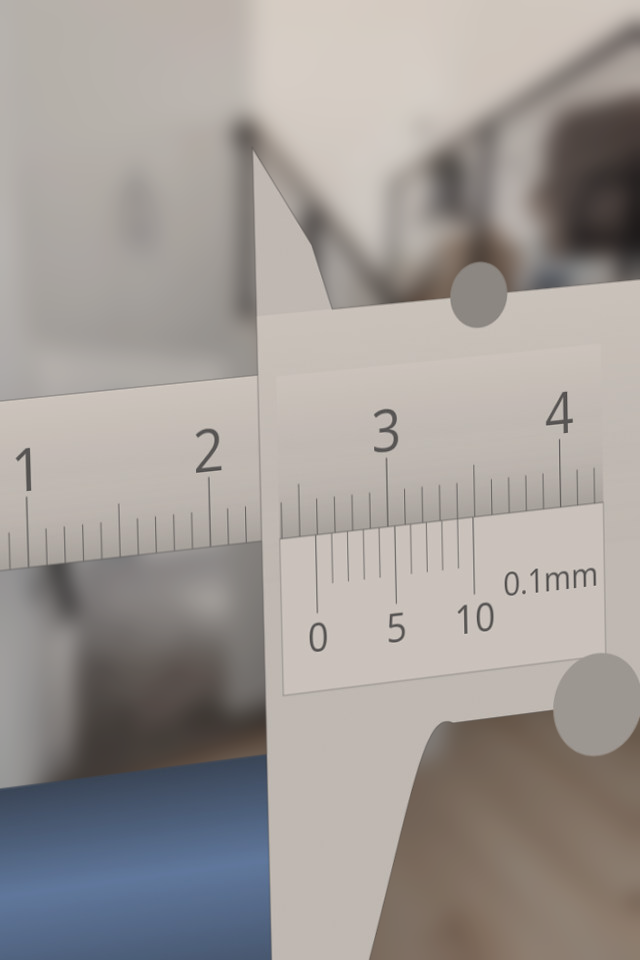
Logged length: 25.9,mm
